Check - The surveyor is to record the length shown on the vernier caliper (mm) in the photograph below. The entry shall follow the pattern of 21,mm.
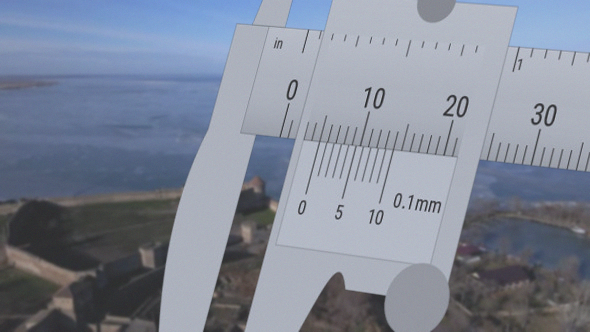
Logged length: 5.0,mm
